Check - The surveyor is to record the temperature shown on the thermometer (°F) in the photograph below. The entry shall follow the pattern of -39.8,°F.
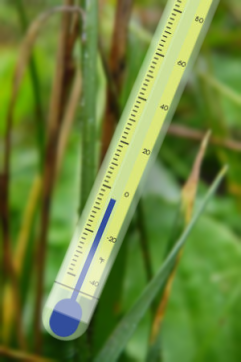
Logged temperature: -4,°F
